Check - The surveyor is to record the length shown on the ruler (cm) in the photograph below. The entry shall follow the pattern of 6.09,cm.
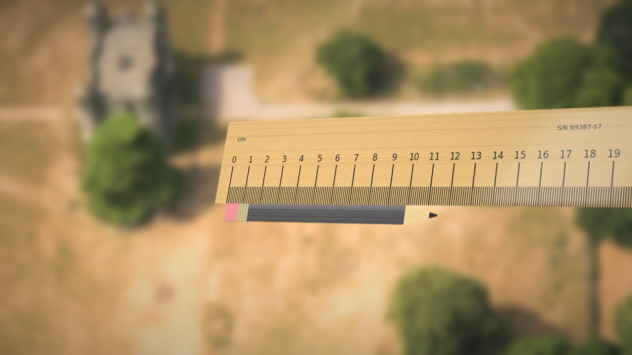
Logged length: 11.5,cm
